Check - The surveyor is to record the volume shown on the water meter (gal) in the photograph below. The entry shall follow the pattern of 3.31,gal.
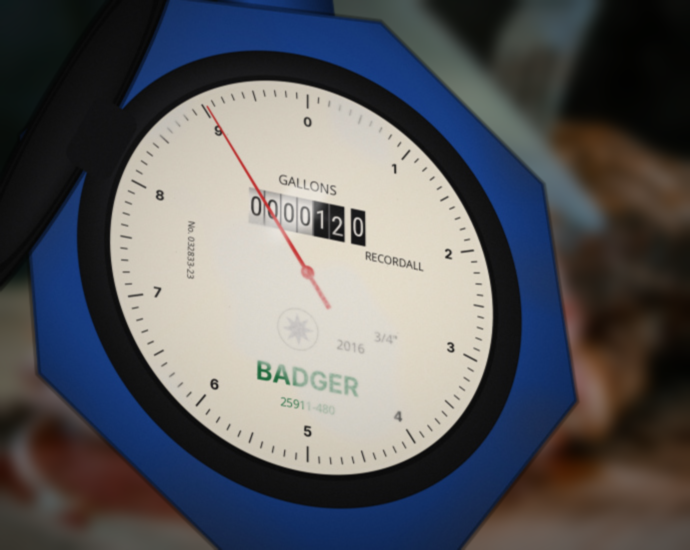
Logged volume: 119.0,gal
